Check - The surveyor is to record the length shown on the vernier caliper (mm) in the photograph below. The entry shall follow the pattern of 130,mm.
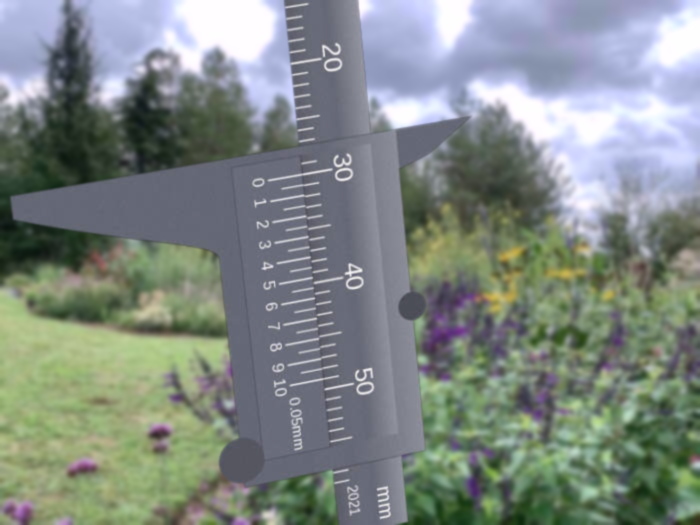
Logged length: 30.0,mm
